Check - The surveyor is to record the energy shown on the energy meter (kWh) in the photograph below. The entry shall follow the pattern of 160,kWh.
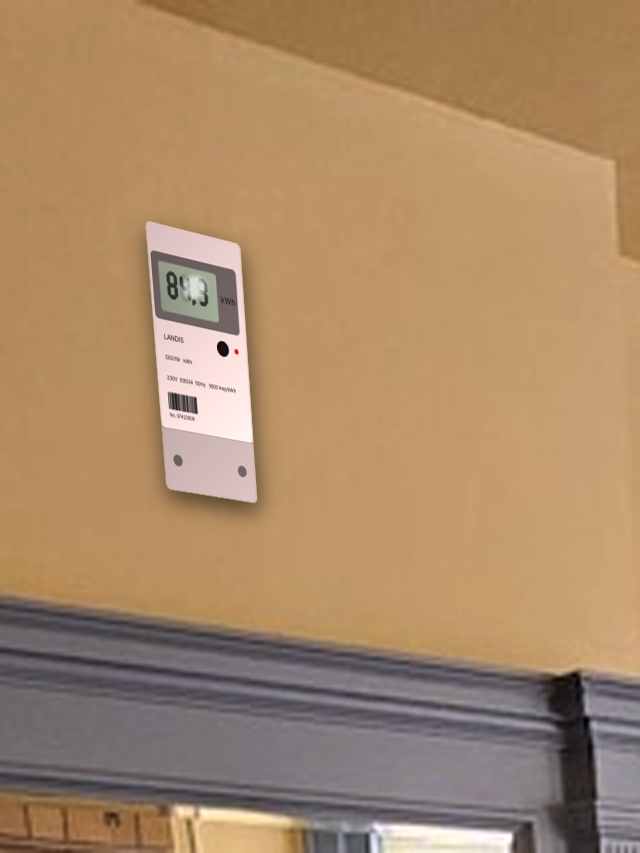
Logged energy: 84.3,kWh
